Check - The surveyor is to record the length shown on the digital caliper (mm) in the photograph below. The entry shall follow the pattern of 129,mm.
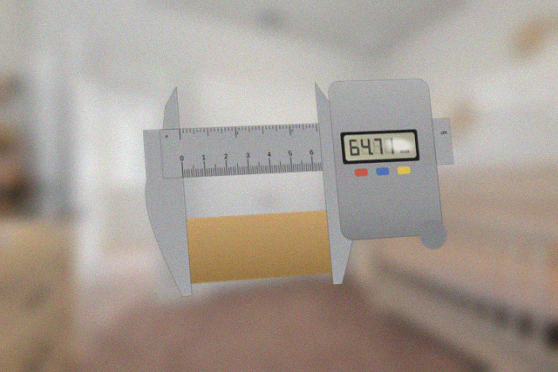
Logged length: 64.71,mm
